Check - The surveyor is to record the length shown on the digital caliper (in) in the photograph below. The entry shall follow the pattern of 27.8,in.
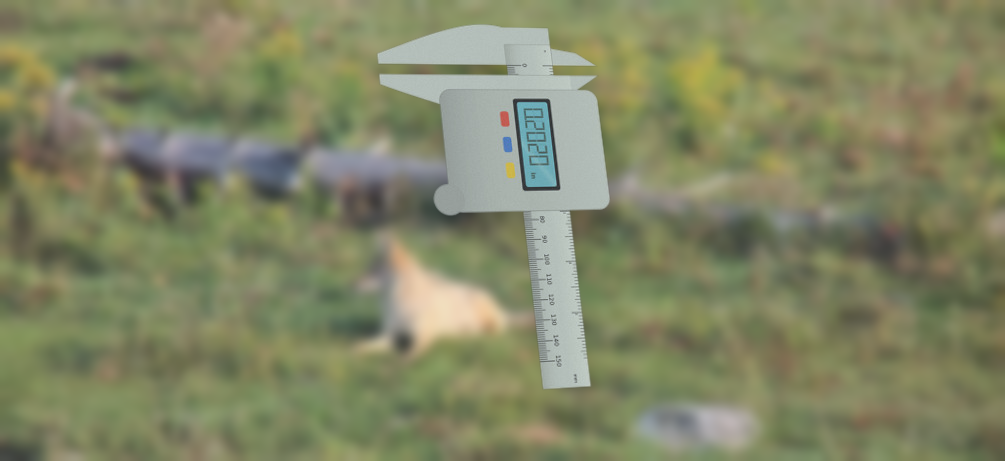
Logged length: 0.2020,in
